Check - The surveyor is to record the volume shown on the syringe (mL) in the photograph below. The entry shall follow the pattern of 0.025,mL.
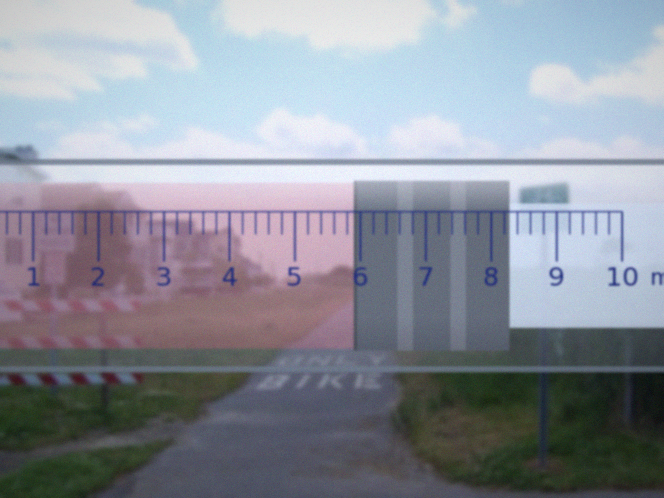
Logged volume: 5.9,mL
